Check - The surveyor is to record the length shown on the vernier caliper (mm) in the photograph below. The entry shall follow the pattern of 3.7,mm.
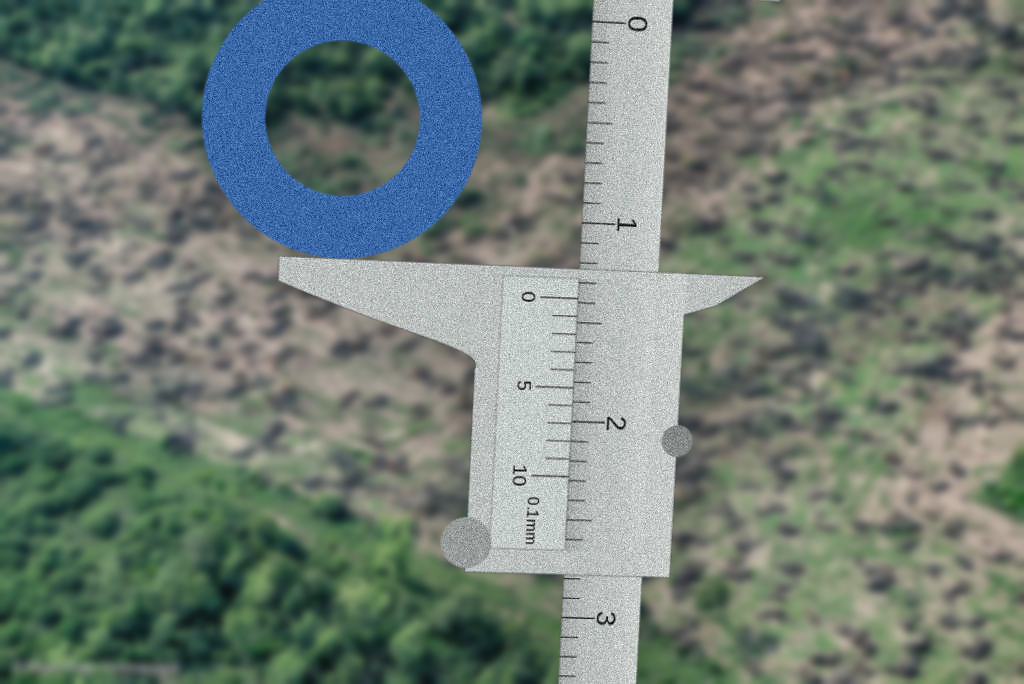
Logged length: 13.8,mm
